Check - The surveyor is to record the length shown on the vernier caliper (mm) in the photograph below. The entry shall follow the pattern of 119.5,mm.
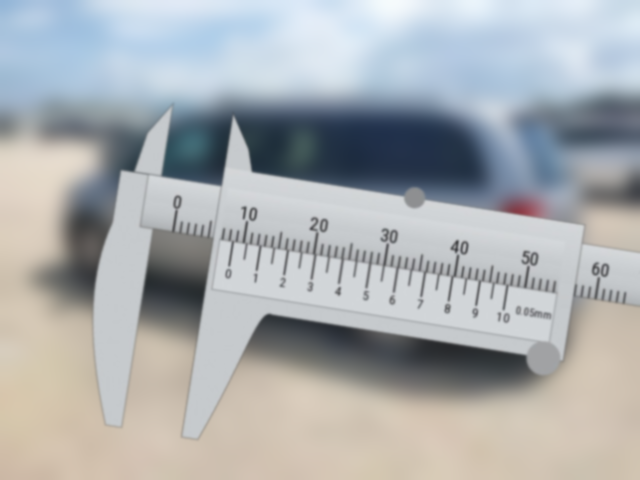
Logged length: 8.5,mm
